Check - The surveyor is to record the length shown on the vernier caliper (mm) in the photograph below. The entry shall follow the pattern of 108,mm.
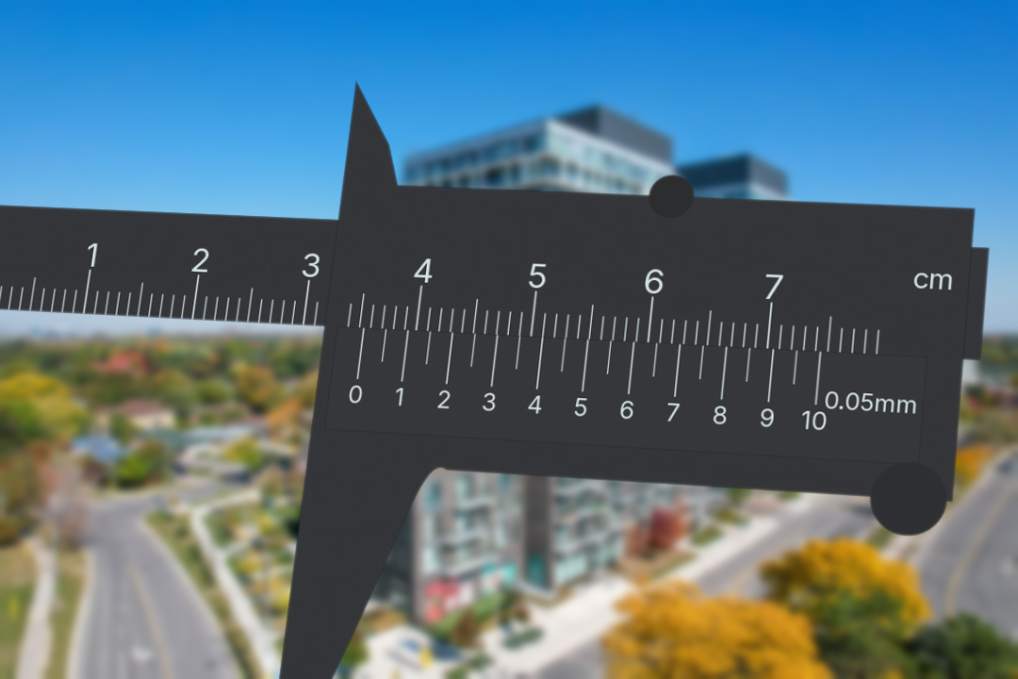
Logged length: 35.4,mm
